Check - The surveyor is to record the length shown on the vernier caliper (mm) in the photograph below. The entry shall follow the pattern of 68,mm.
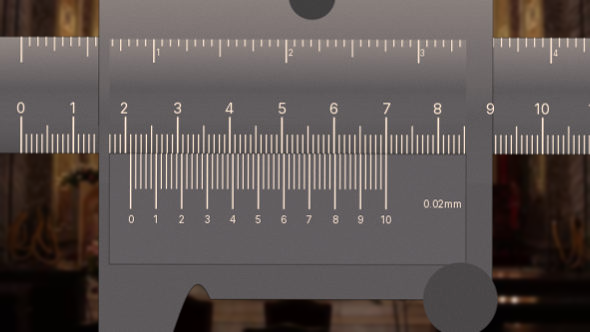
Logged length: 21.0,mm
